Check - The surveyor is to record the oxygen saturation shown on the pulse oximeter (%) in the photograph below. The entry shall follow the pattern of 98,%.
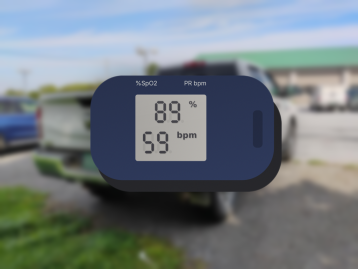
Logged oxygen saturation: 89,%
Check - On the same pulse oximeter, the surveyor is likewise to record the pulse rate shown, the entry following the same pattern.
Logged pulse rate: 59,bpm
